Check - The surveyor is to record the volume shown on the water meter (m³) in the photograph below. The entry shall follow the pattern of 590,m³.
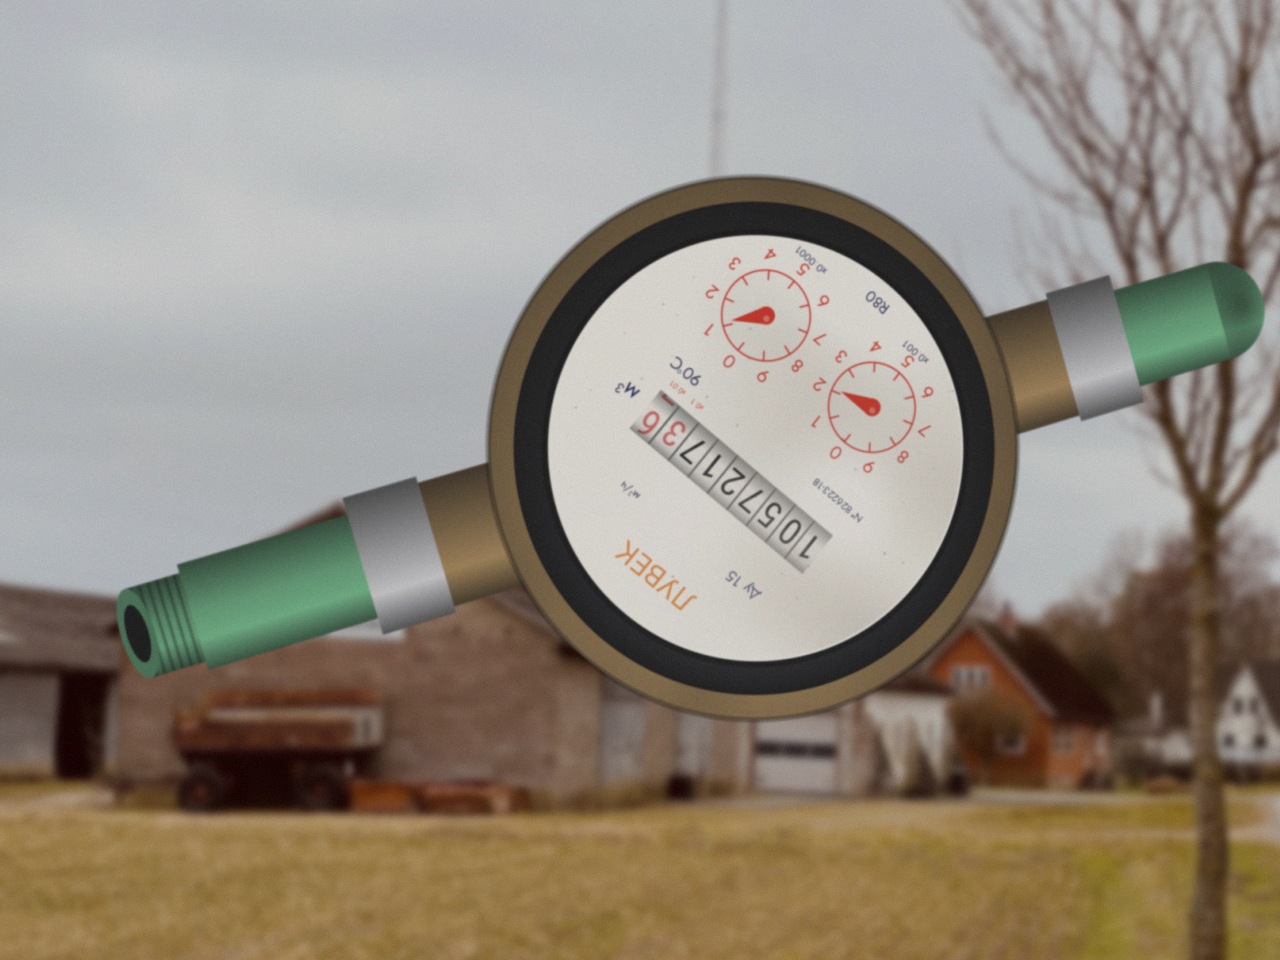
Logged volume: 1057217.3621,m³
